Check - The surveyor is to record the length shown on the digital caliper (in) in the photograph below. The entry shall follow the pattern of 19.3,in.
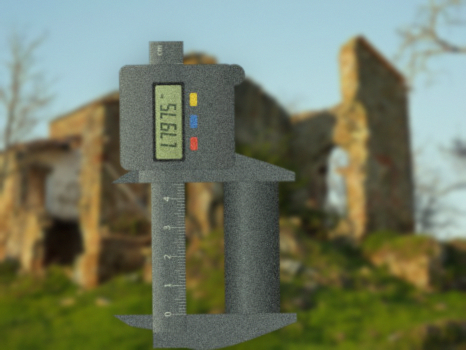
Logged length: 1.7975,in
